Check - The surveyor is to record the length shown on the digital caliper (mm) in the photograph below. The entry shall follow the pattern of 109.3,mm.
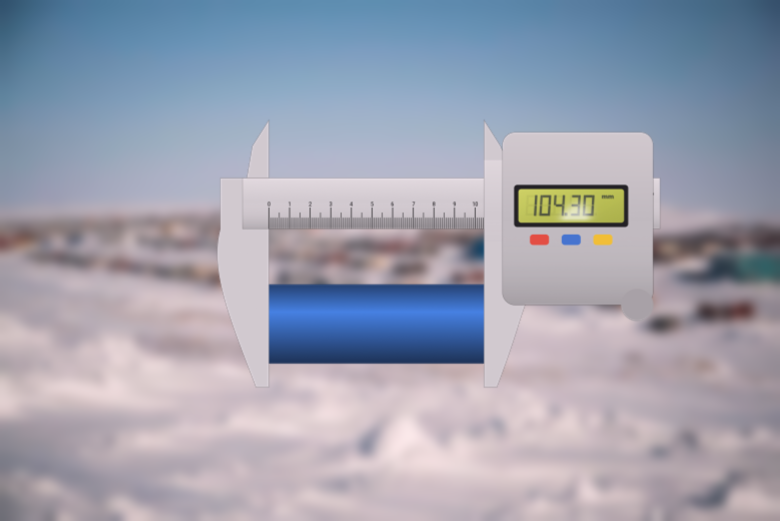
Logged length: 104.30,mm
